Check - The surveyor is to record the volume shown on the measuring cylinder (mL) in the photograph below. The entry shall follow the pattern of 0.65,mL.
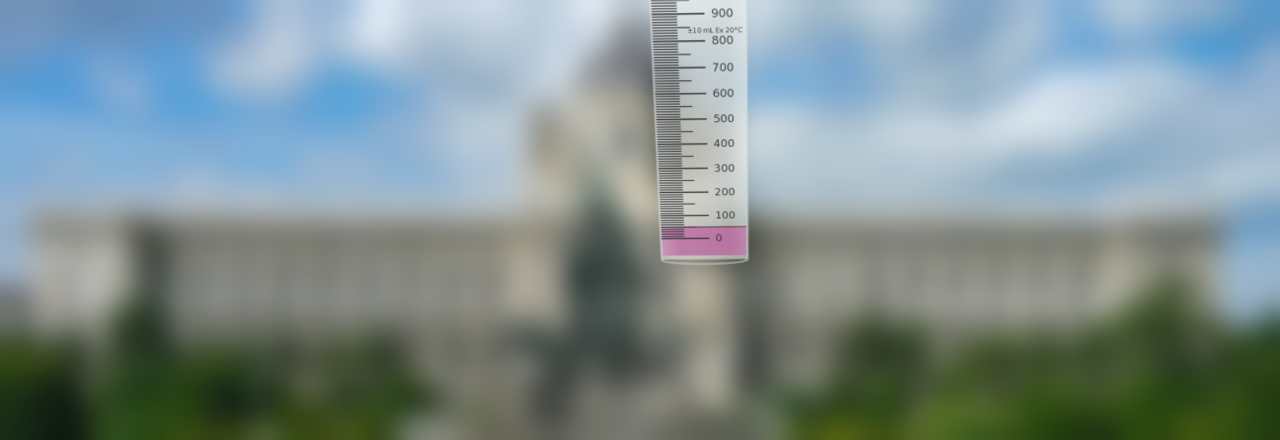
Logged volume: 50,mL
